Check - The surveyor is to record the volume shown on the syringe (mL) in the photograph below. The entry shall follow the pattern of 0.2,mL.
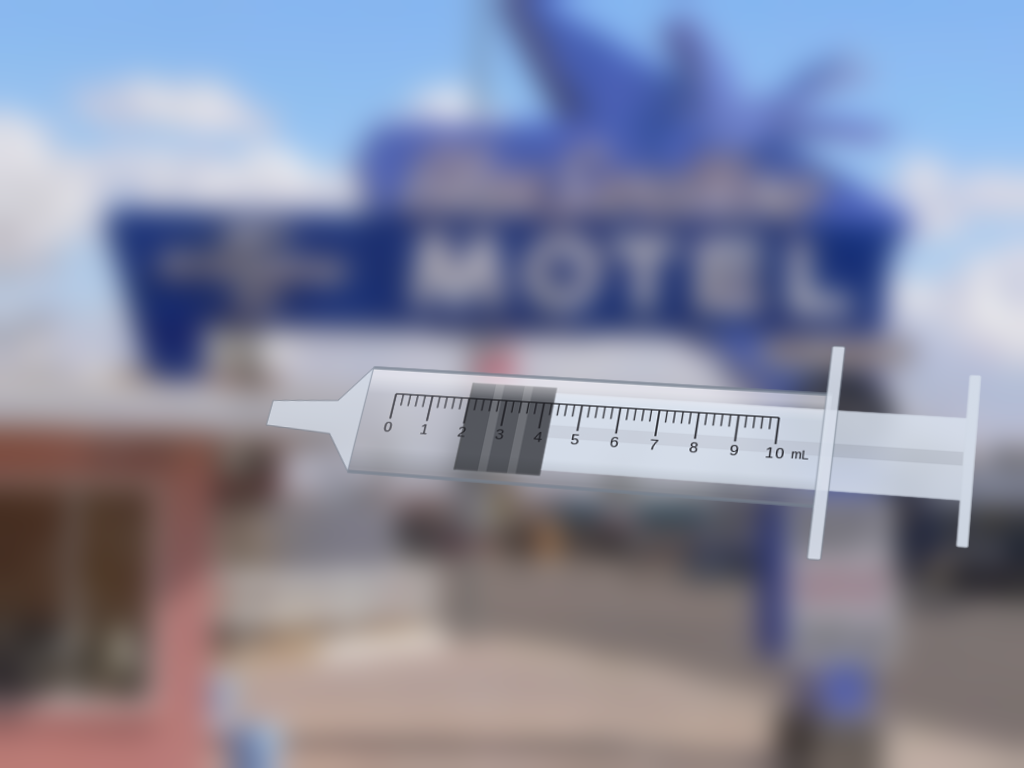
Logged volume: 2,mL
